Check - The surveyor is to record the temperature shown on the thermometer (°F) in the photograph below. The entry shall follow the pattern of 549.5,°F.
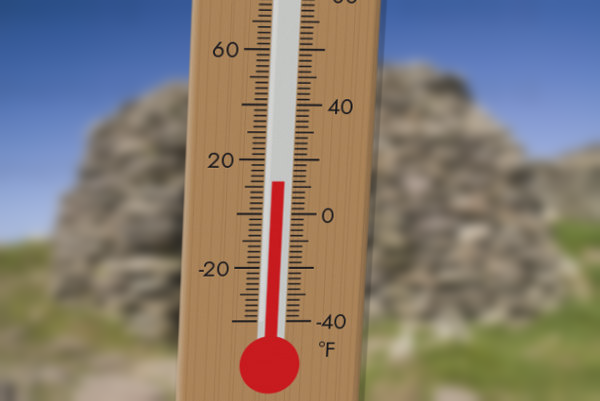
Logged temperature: 12,°F
